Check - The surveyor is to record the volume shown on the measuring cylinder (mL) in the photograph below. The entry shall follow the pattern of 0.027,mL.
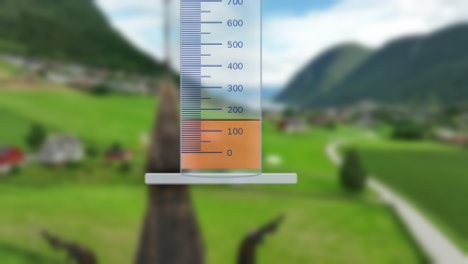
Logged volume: 150,mL
